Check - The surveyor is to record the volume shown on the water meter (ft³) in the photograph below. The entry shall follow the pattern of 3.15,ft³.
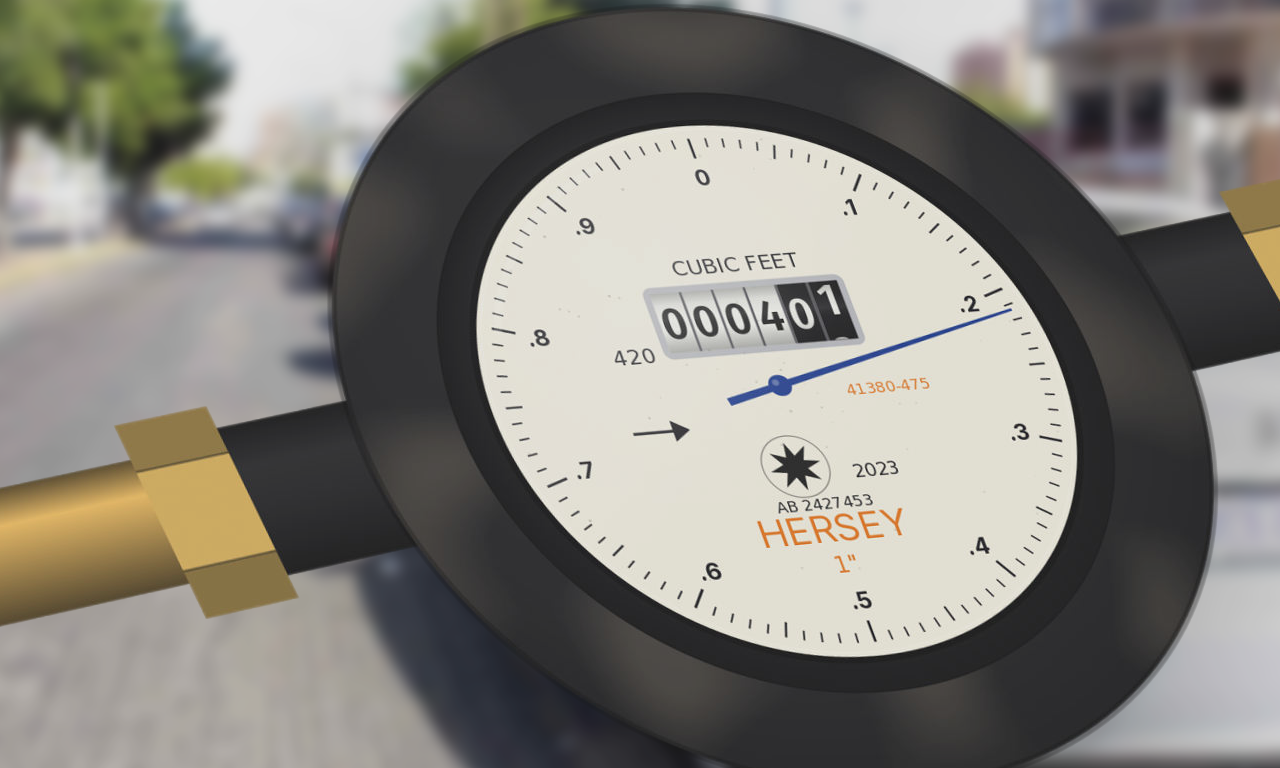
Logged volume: 401.21,ft³
